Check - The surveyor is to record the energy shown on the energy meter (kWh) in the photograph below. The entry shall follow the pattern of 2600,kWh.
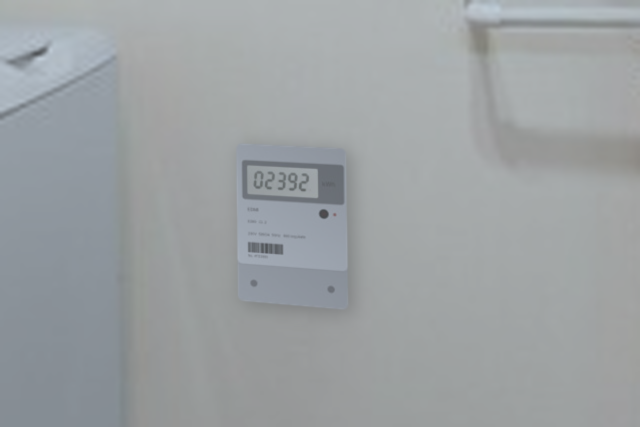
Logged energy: 2392,kWh
